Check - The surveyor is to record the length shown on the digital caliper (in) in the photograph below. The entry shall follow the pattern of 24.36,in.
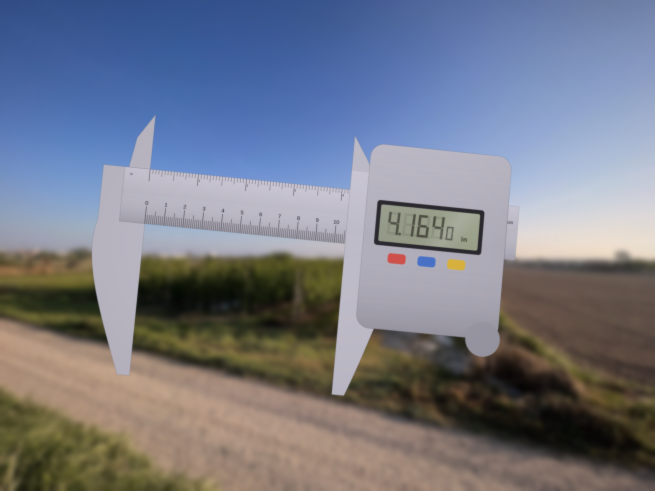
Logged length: 4.1640,in
